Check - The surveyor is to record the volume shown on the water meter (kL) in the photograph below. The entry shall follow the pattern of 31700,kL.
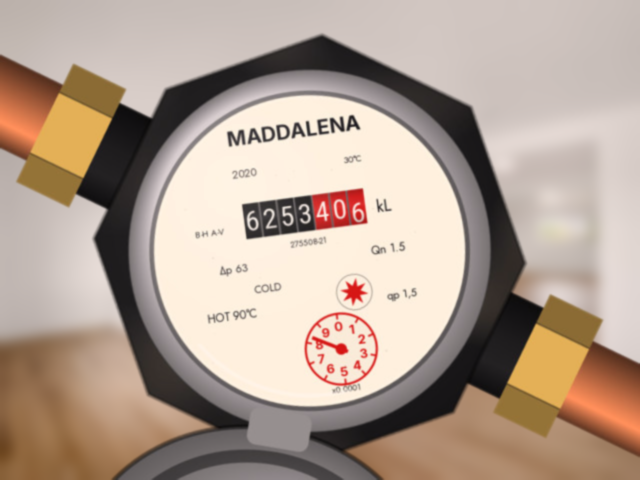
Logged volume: 6253.4058,kL
